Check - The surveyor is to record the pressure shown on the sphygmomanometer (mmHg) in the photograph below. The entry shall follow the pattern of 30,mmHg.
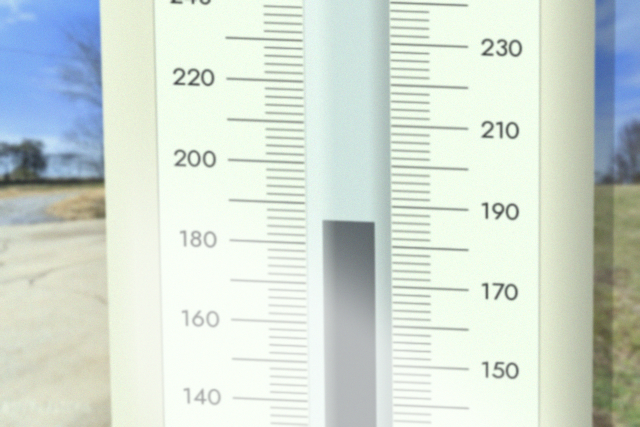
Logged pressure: 186,mmHg
